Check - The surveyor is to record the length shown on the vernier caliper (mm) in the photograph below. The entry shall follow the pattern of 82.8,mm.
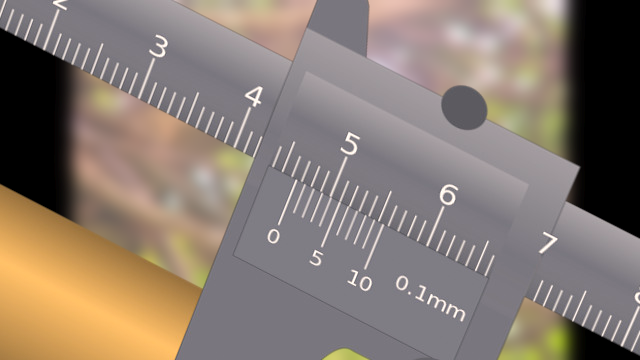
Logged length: 46.5,mm
